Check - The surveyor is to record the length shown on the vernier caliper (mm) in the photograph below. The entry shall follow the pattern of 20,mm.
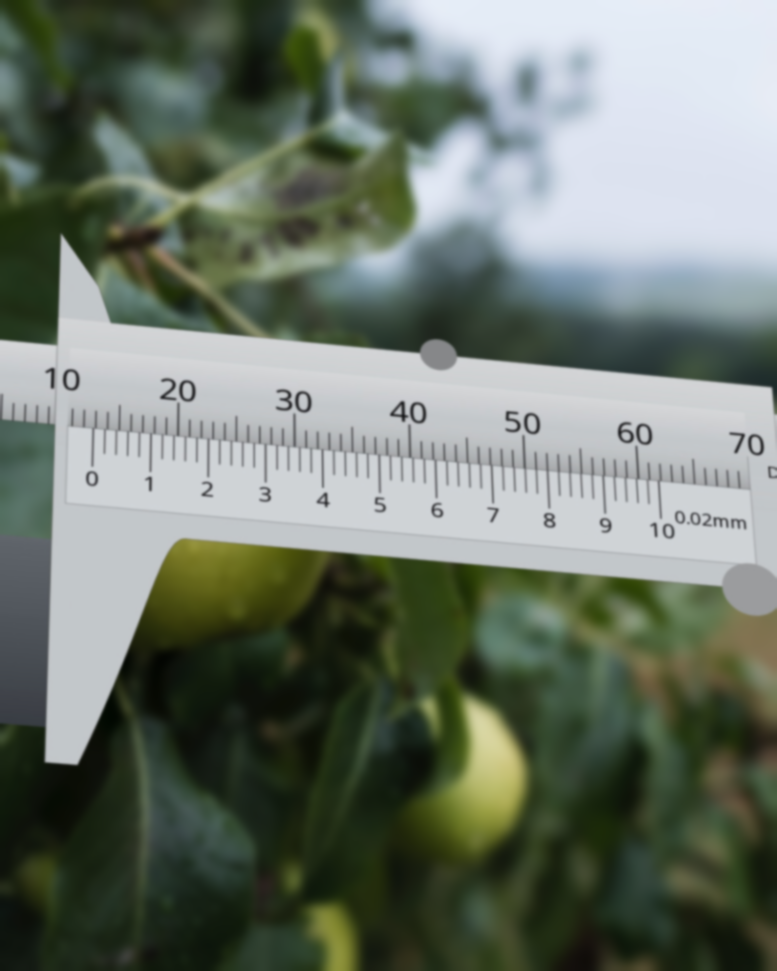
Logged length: 12.8,mm
